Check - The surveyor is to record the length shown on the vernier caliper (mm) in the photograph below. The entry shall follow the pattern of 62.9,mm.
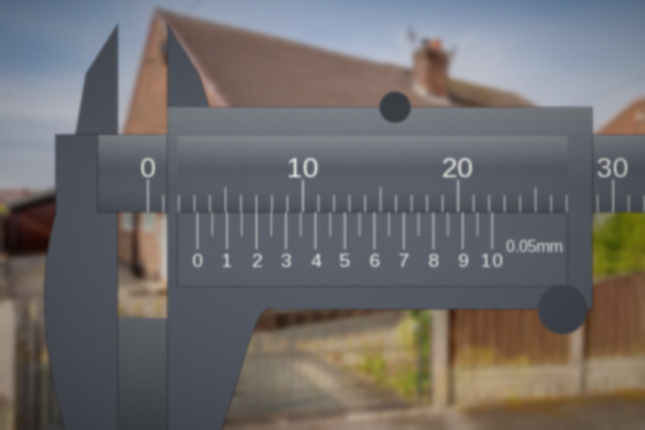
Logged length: 3.2,mm
